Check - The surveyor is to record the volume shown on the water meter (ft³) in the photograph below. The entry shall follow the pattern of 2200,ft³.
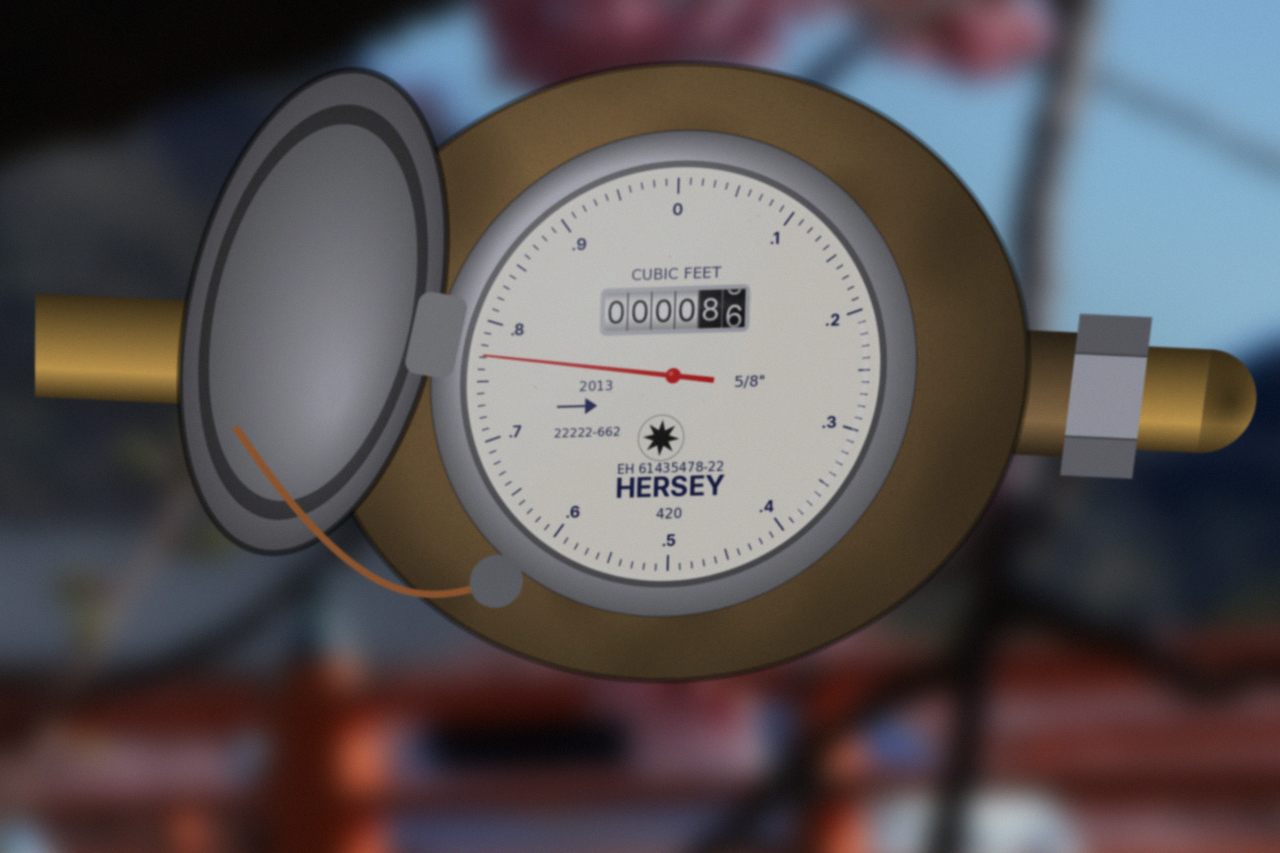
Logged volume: 85.77,ft³
